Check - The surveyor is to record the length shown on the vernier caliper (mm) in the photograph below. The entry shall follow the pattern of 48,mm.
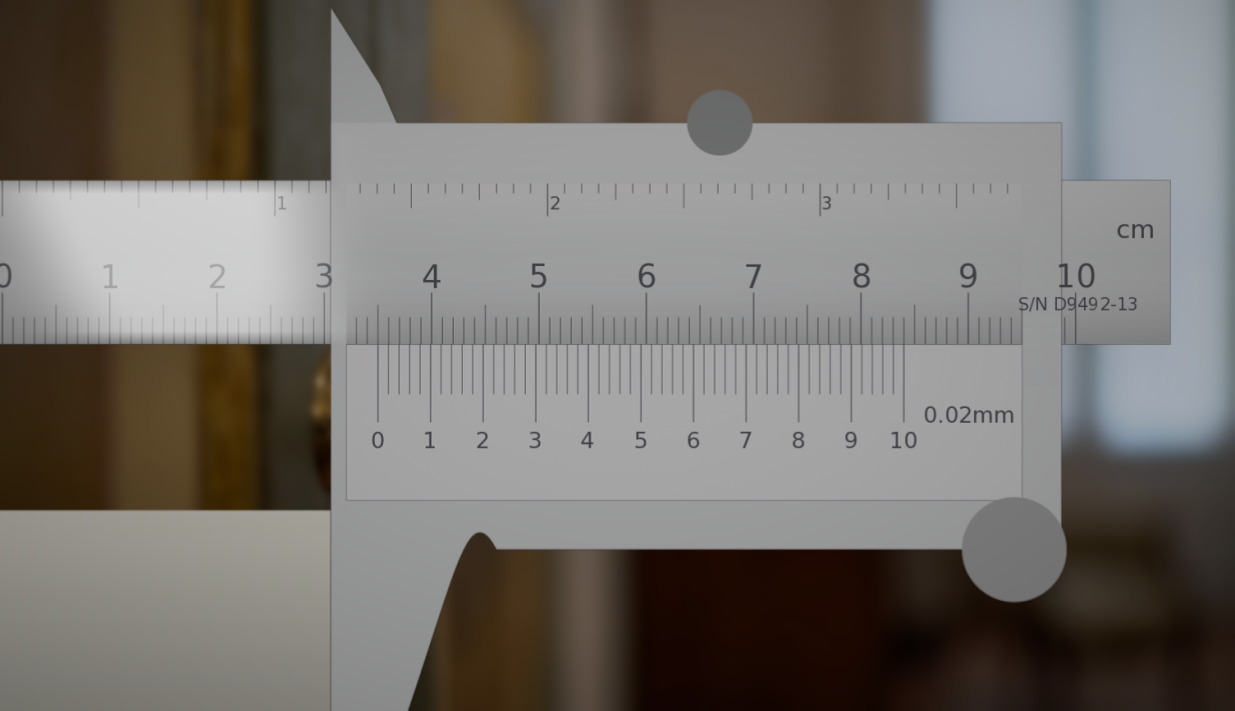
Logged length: 35.0,mm
